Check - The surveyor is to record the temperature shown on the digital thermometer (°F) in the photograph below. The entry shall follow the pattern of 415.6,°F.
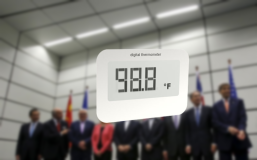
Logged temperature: 98.8,°F
